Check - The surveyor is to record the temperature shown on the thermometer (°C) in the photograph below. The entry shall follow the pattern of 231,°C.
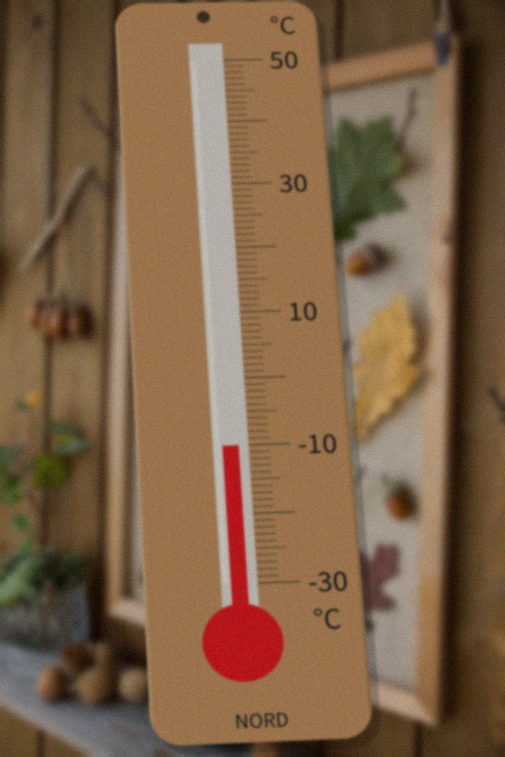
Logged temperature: -10,°C
